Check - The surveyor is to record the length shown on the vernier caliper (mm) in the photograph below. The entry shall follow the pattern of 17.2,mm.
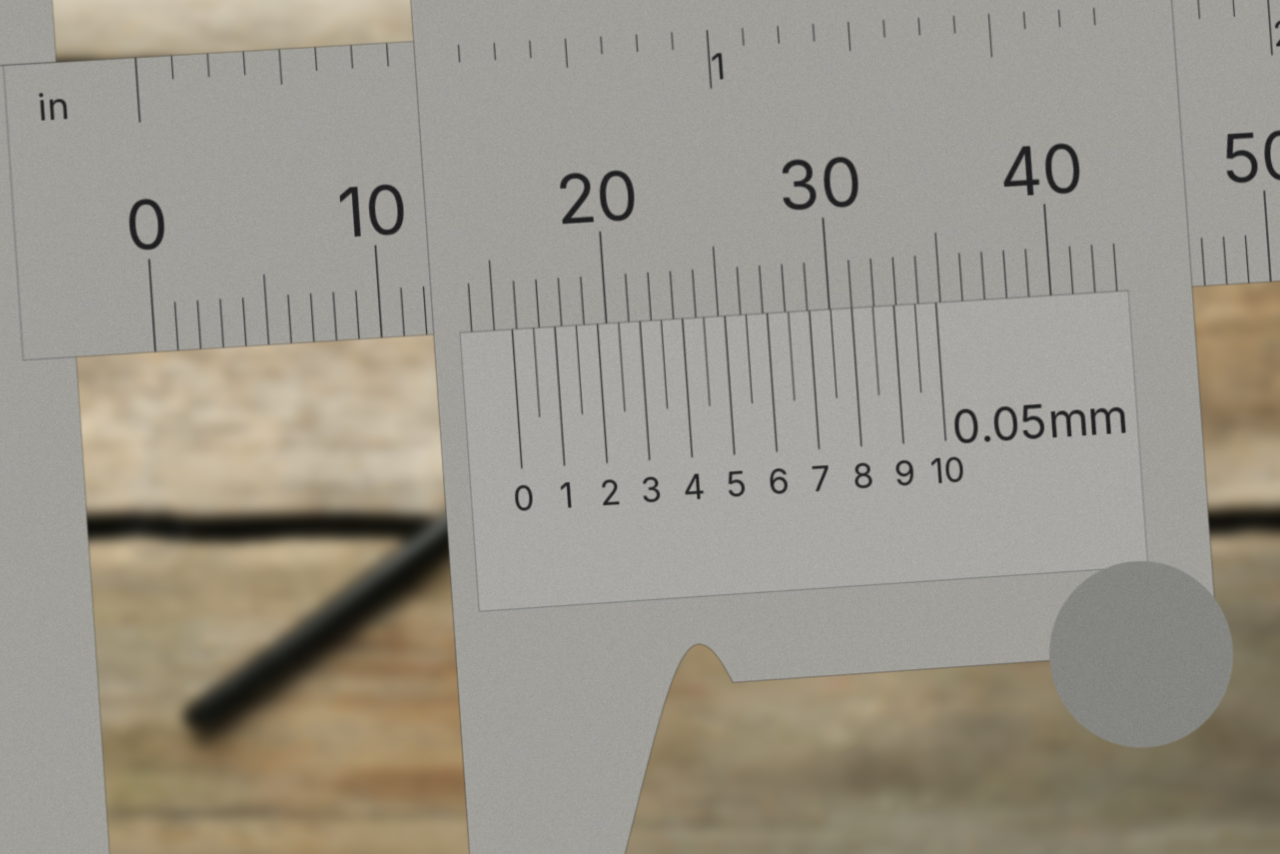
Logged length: 15.8,mm
